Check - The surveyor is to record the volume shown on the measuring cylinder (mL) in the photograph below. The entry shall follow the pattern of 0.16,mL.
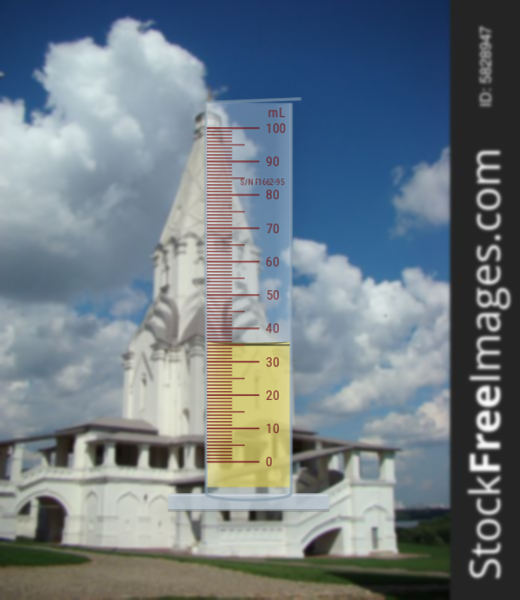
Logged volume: 35,mL
